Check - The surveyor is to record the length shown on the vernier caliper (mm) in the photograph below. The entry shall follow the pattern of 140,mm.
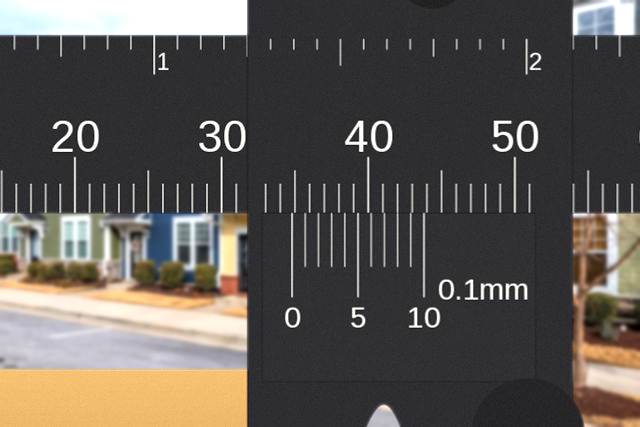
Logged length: 34.8,mm
